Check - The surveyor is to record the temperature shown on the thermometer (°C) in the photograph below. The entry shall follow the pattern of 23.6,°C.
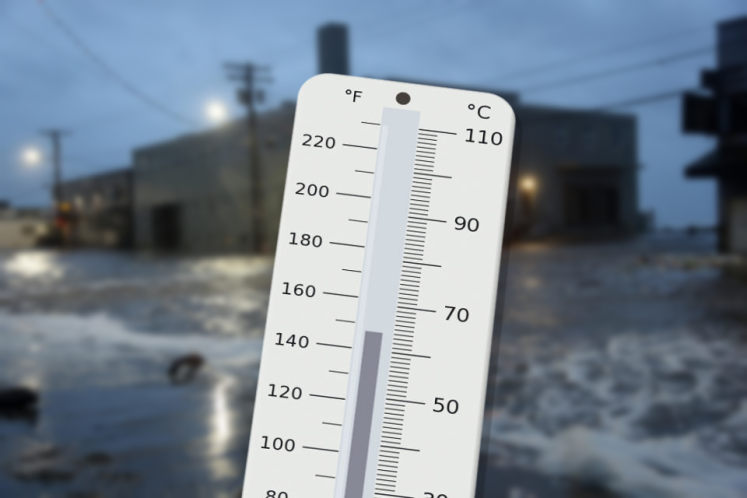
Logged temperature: 64,°C
